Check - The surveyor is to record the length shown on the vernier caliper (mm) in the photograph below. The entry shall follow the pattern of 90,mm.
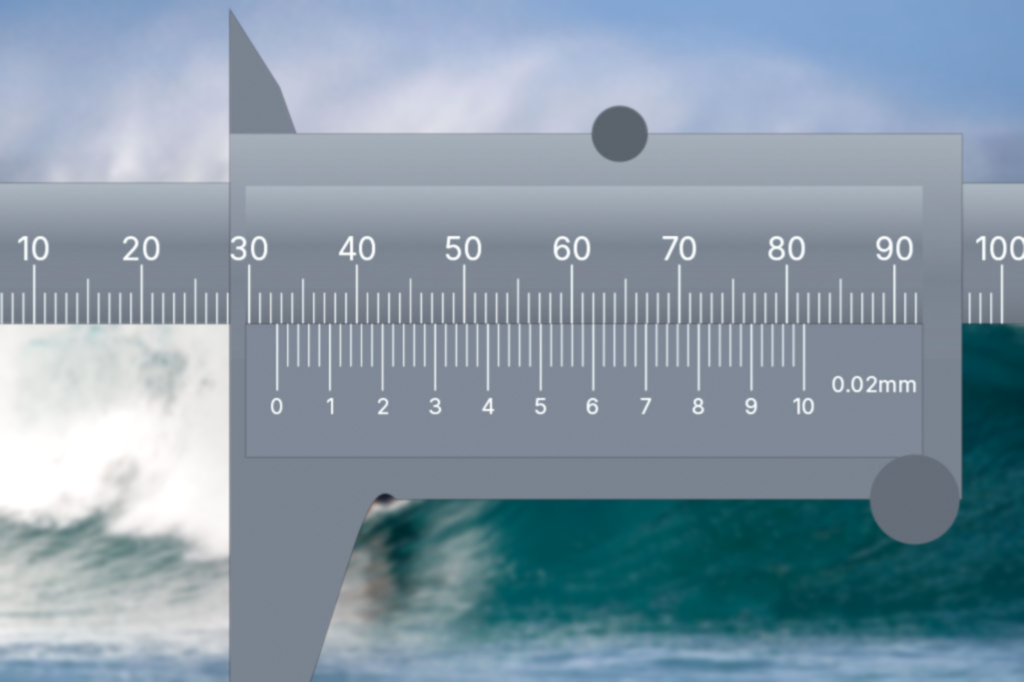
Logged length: 32.6,mm
